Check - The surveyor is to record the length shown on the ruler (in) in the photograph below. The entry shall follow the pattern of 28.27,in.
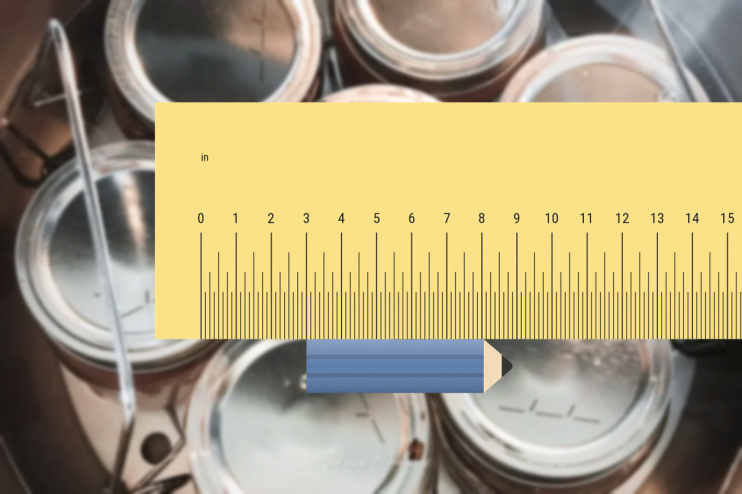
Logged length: 5.875,in
